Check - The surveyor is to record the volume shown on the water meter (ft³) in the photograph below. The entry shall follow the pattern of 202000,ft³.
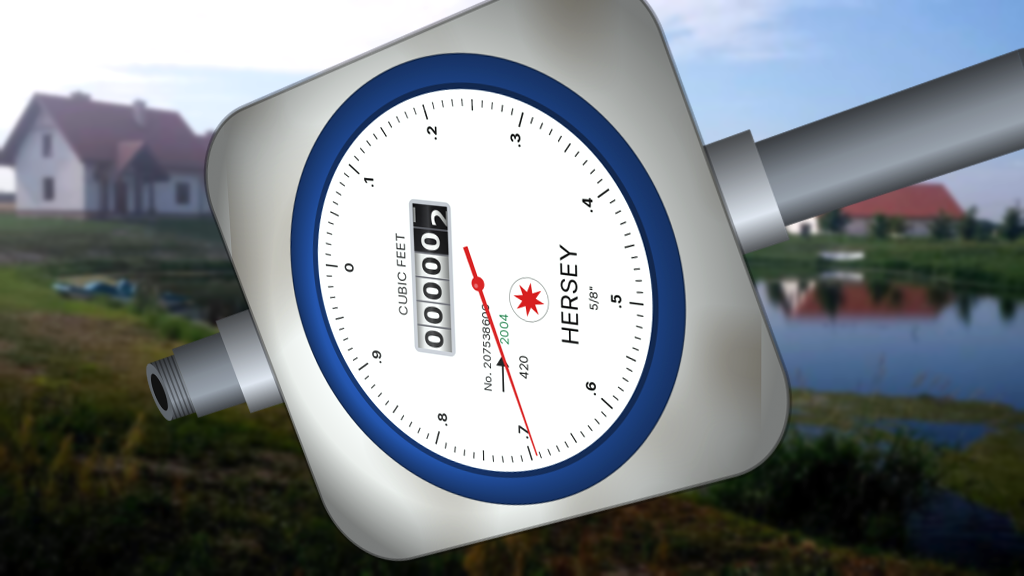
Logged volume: 1.69,ft³
